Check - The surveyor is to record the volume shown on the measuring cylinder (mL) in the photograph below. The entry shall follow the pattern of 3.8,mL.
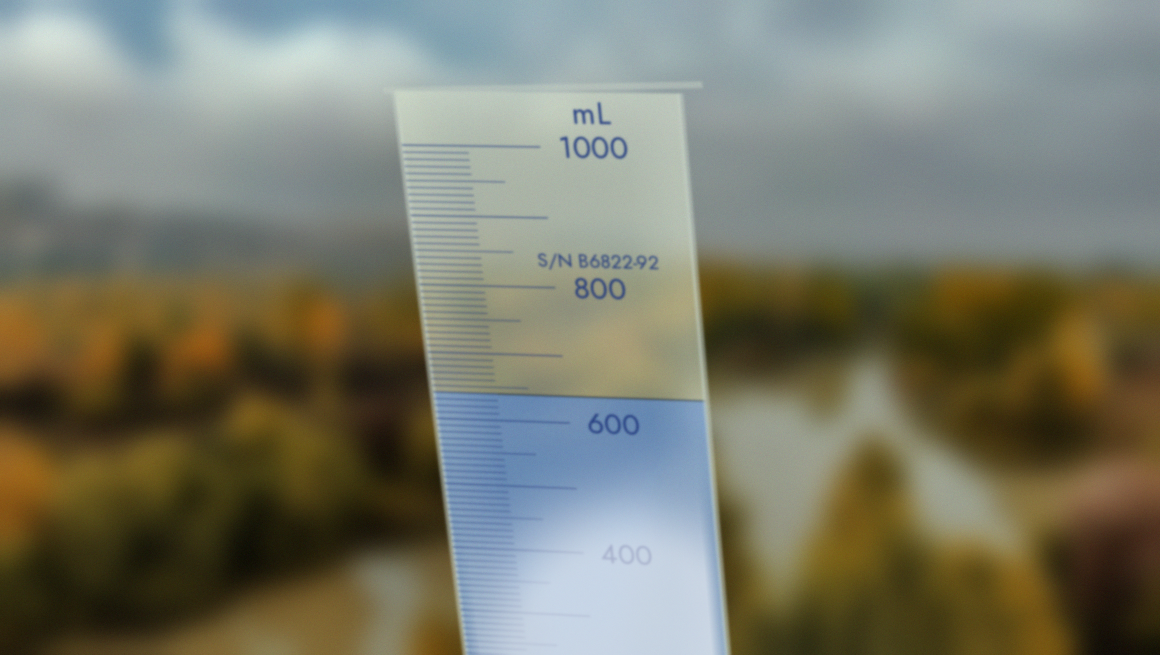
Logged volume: 640,mL
